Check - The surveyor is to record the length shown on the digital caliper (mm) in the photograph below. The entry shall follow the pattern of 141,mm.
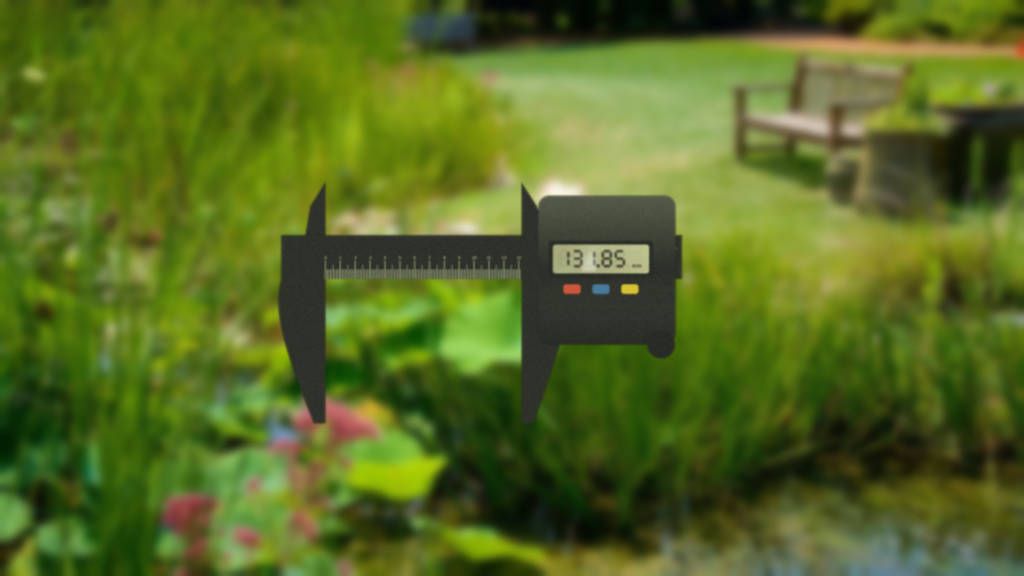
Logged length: 131.85,mm
